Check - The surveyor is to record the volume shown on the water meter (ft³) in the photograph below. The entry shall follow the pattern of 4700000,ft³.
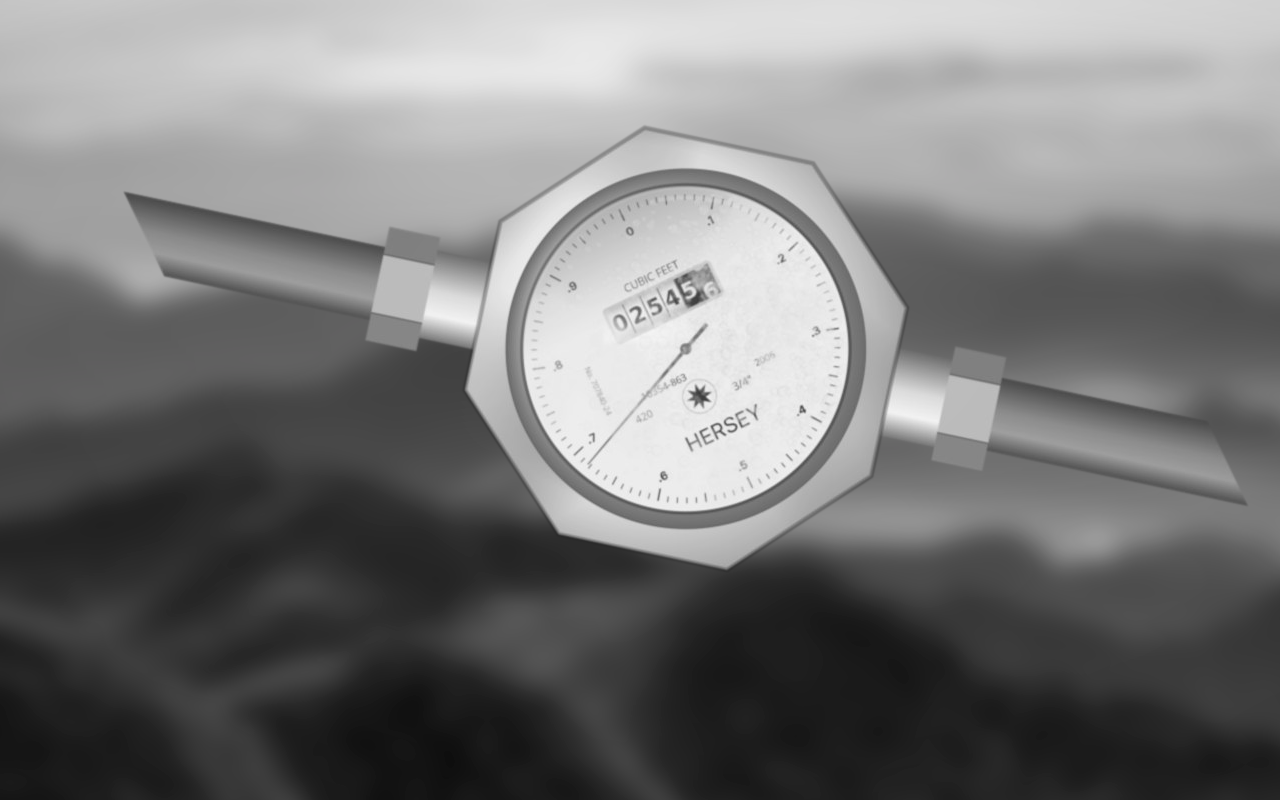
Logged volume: 25455.68,ft³
